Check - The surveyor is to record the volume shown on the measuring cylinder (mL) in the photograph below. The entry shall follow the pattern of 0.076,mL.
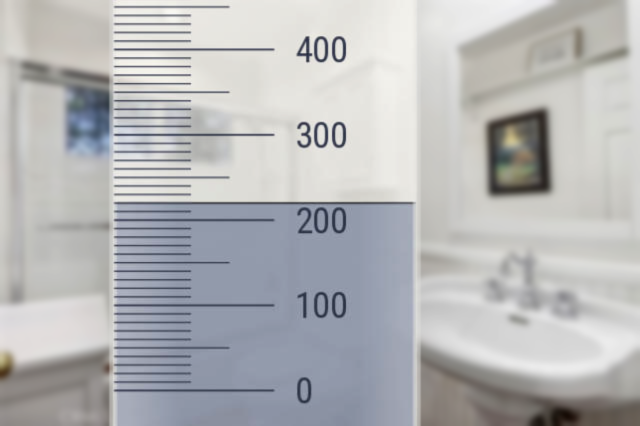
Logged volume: 220,mL
